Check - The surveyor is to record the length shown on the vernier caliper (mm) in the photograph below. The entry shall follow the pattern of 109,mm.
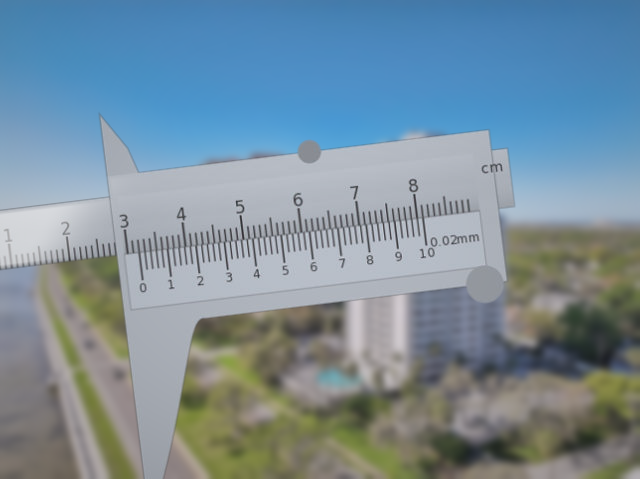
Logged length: 32.0,mm
